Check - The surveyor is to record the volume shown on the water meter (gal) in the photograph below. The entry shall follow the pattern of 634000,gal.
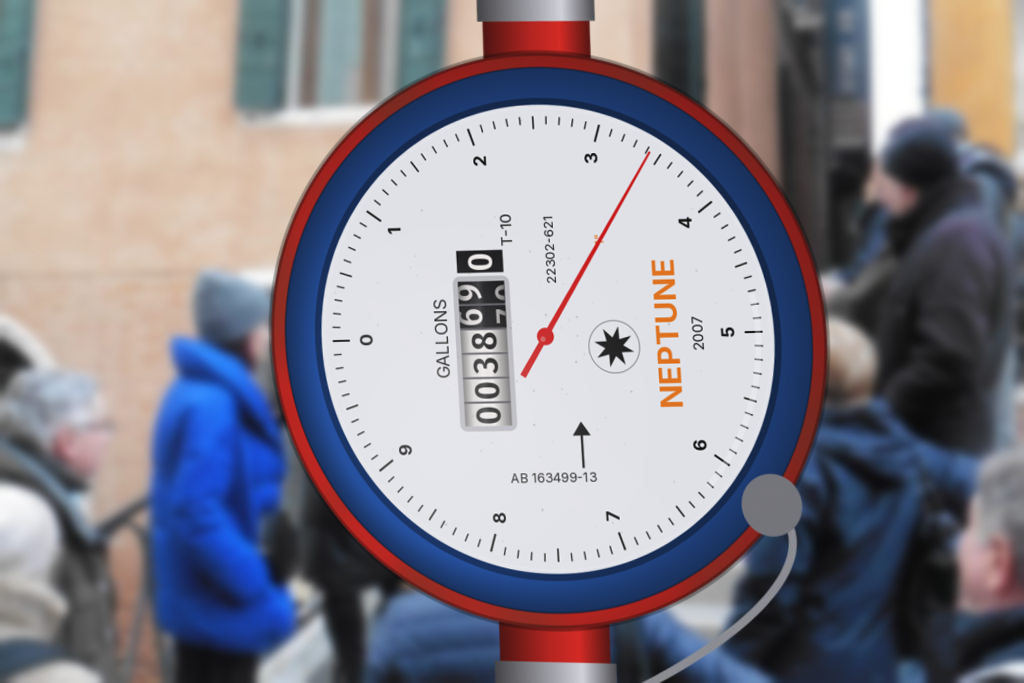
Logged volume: 38693.4,gal
